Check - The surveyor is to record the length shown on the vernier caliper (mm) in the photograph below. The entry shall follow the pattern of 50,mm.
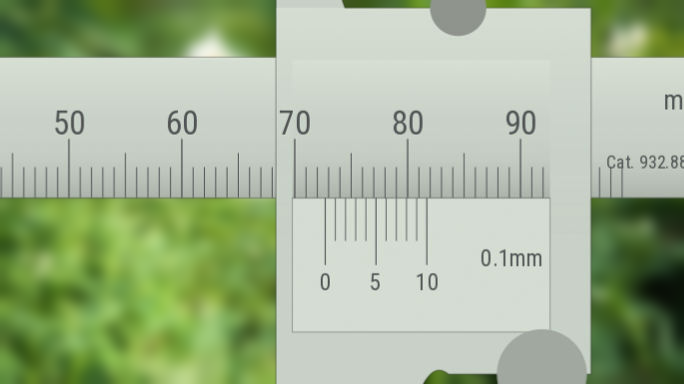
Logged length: 72.7,mm
